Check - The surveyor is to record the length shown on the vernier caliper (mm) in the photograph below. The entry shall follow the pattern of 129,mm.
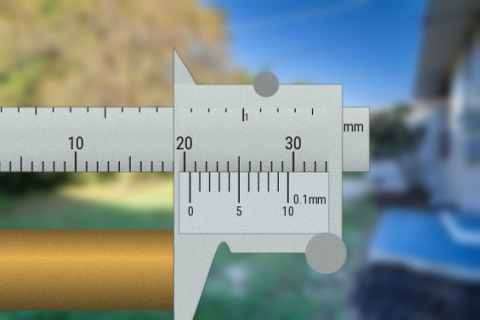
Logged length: 20.5,mm
